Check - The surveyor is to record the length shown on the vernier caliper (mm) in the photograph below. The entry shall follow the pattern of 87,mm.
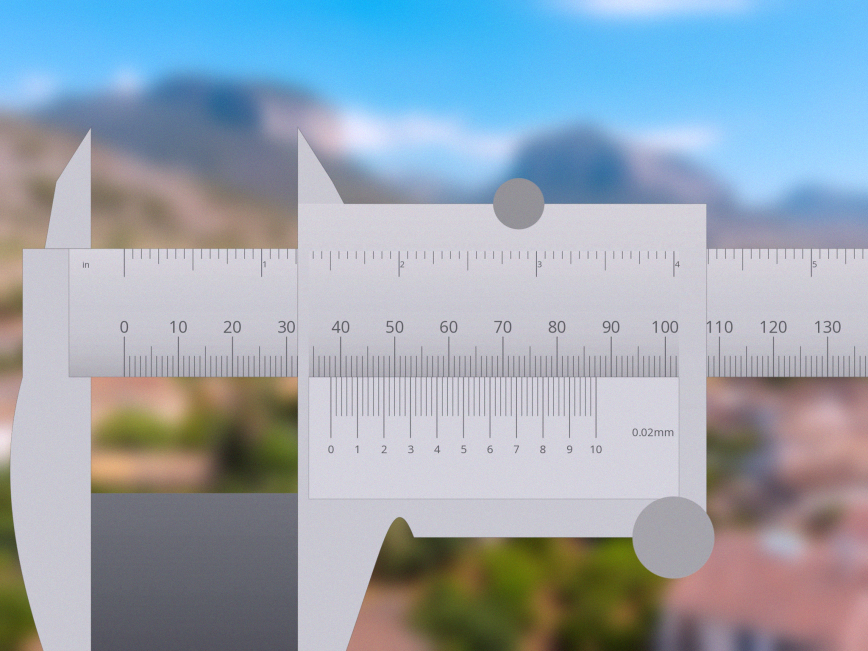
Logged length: 38.2,mm
